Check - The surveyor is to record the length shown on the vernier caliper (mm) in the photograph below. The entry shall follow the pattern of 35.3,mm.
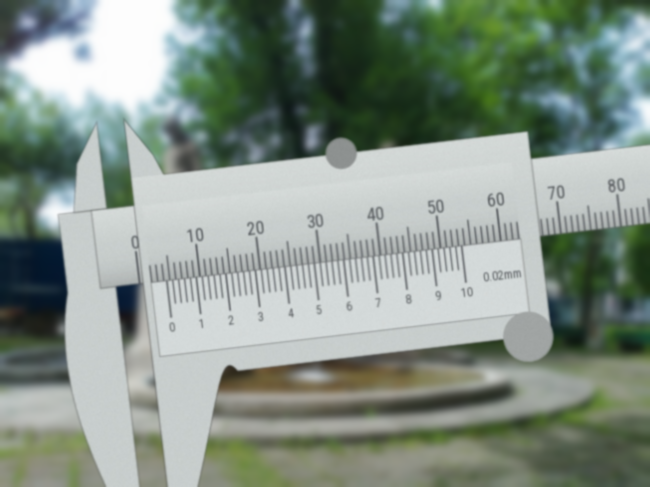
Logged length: 4.5,mm
